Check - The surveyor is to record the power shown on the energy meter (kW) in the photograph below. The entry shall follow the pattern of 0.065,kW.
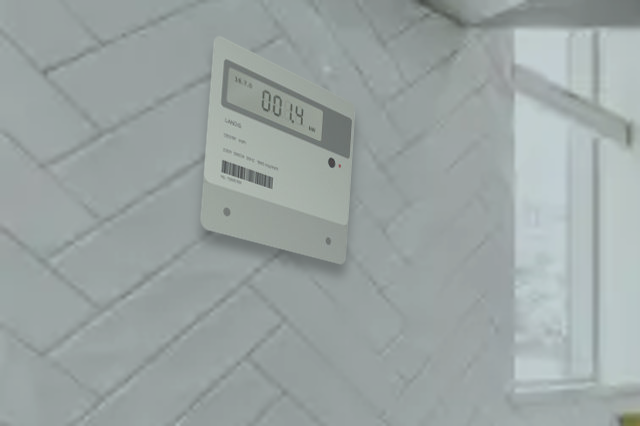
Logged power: 1.4,kW
